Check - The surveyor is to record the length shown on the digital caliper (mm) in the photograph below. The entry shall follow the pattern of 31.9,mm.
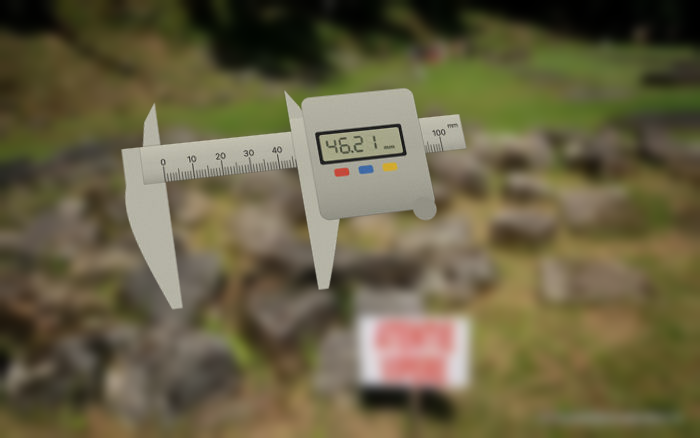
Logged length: 46.21,mm
